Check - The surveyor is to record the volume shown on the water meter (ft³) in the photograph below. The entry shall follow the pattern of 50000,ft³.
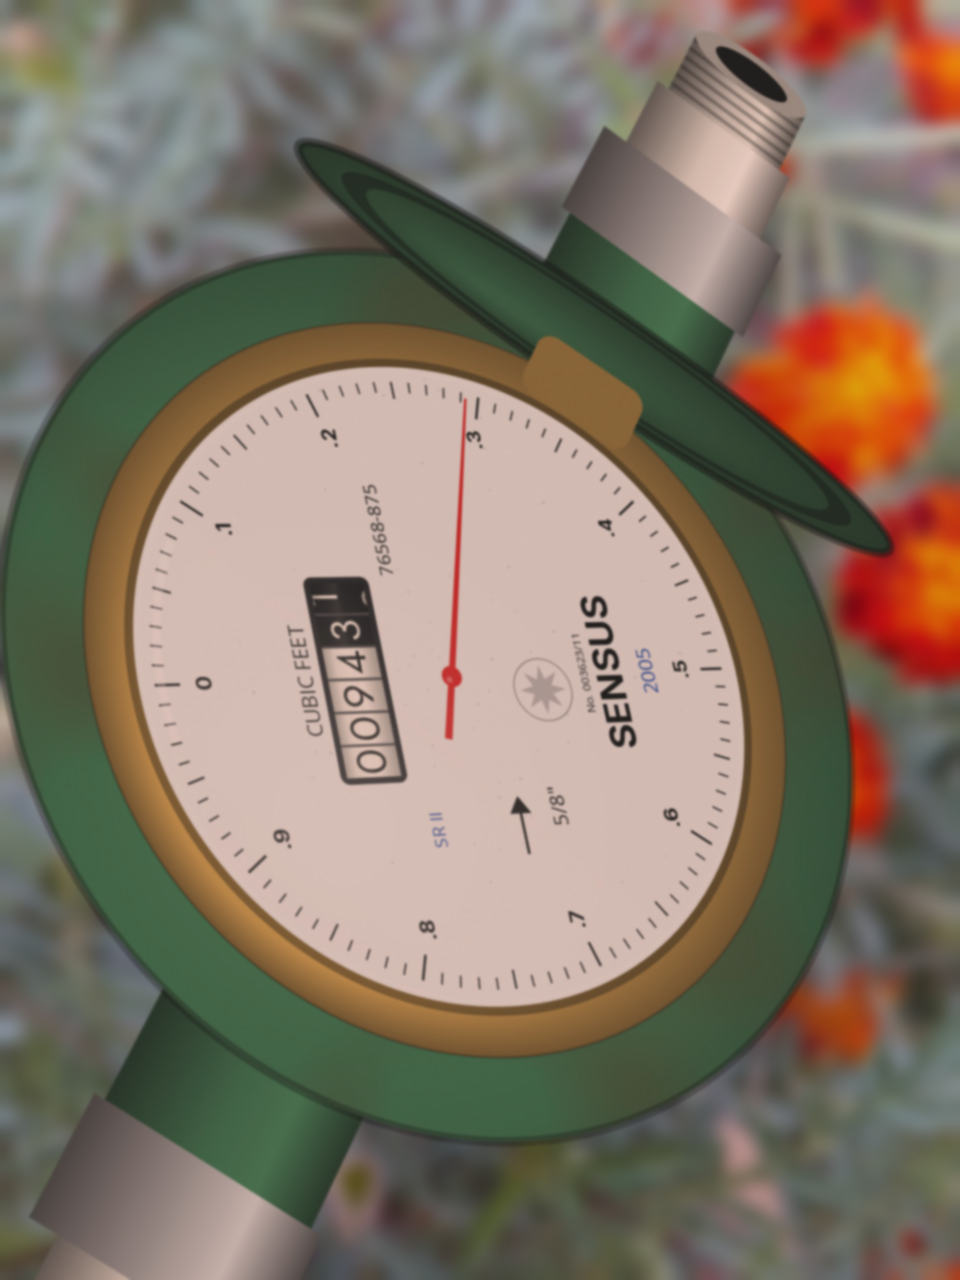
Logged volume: 9431.29,ft³
